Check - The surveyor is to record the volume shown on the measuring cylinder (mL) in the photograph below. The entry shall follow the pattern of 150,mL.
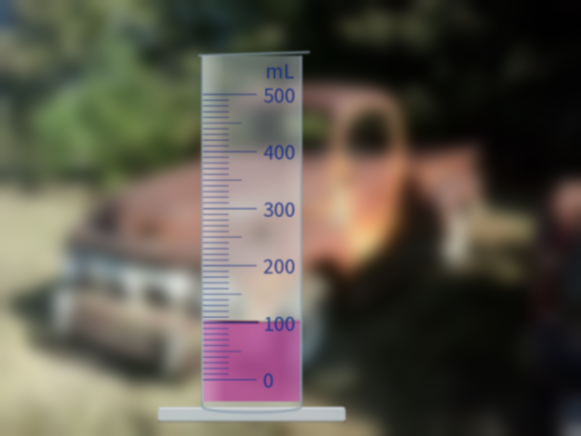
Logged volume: 100,mL
